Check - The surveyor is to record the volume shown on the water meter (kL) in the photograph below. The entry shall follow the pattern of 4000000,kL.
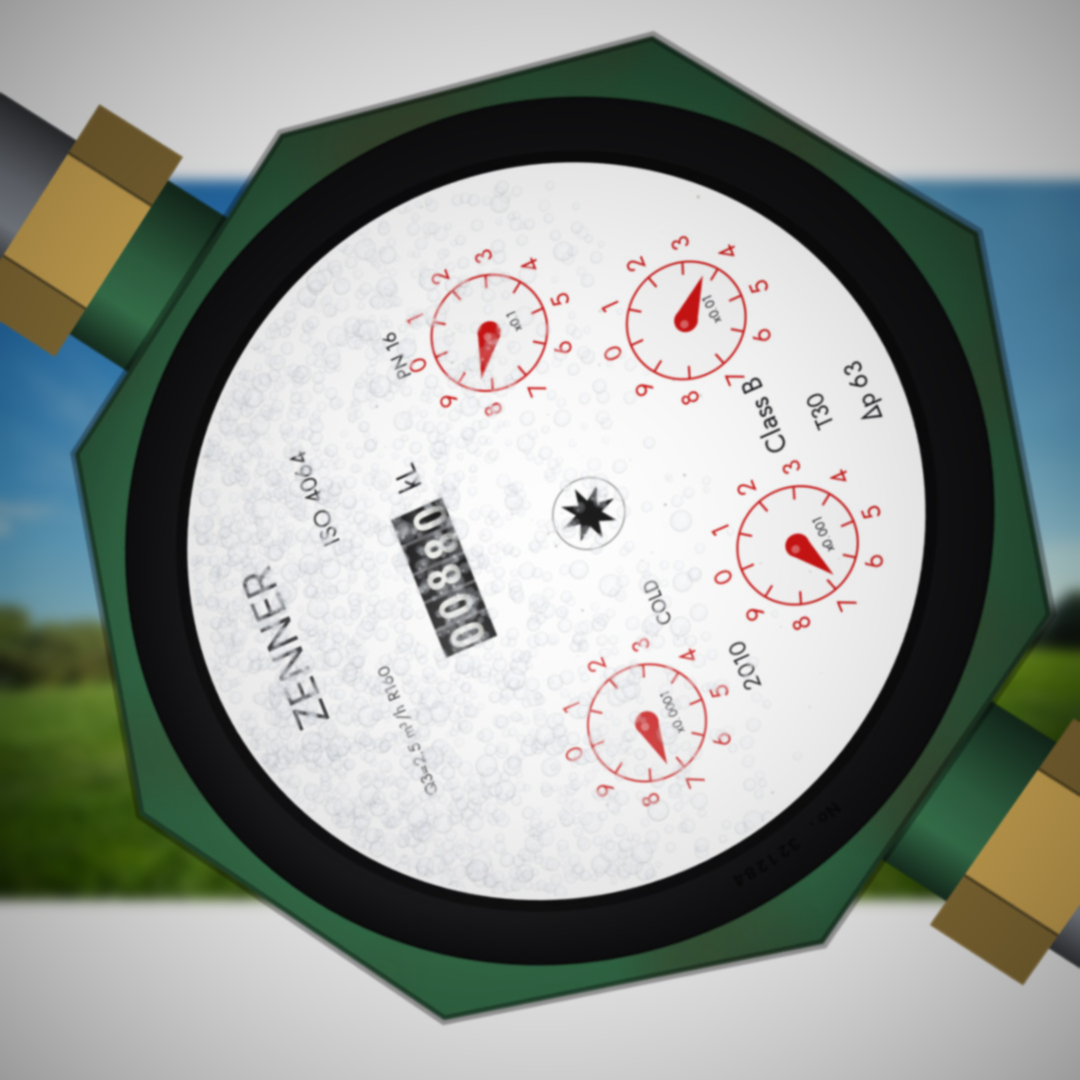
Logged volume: 879.8367,kL
